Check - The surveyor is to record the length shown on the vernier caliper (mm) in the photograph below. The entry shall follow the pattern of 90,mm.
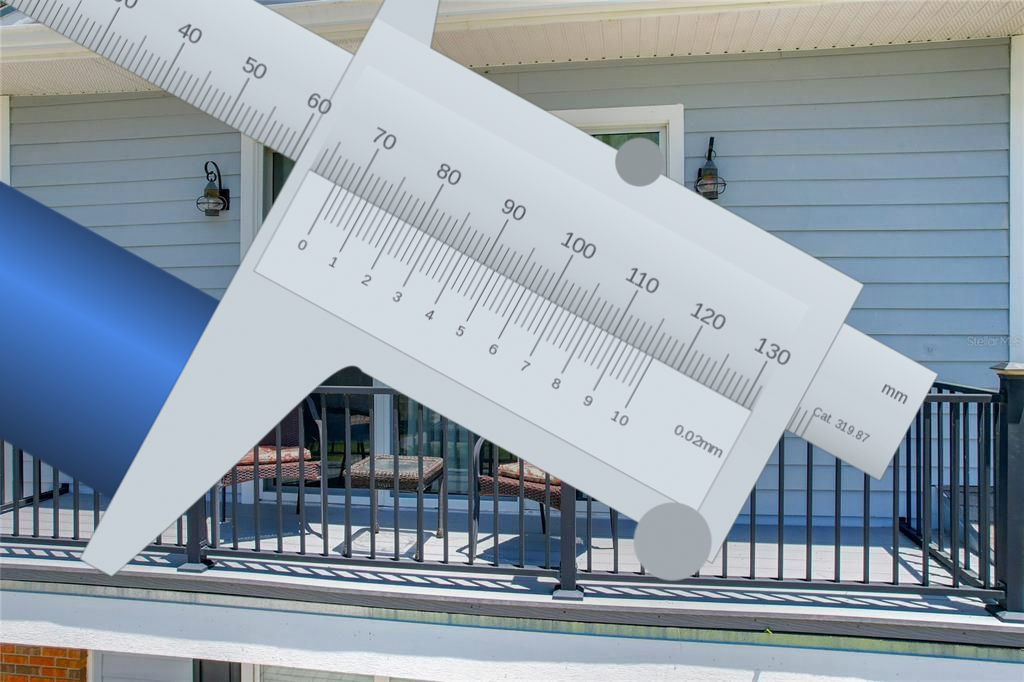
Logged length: 67.2,mm
